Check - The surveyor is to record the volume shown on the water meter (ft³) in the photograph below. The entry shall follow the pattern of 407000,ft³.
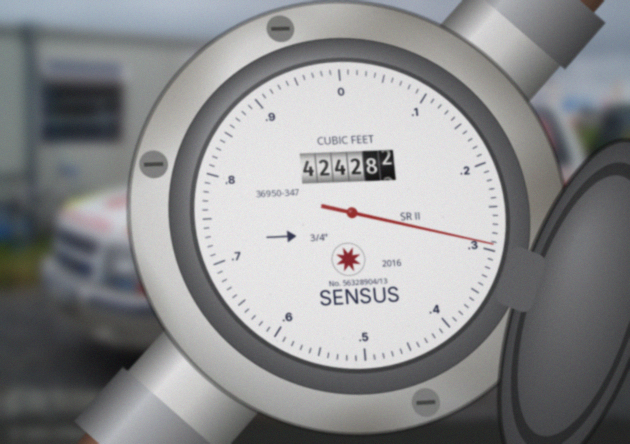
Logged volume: 424282.29,ft³
